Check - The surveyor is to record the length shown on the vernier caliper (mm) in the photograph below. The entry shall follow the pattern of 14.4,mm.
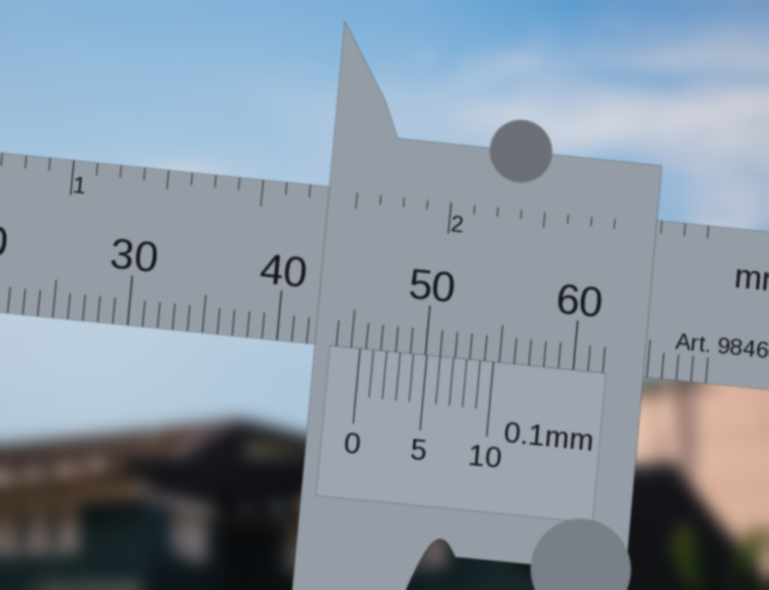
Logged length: 45.6,mm
